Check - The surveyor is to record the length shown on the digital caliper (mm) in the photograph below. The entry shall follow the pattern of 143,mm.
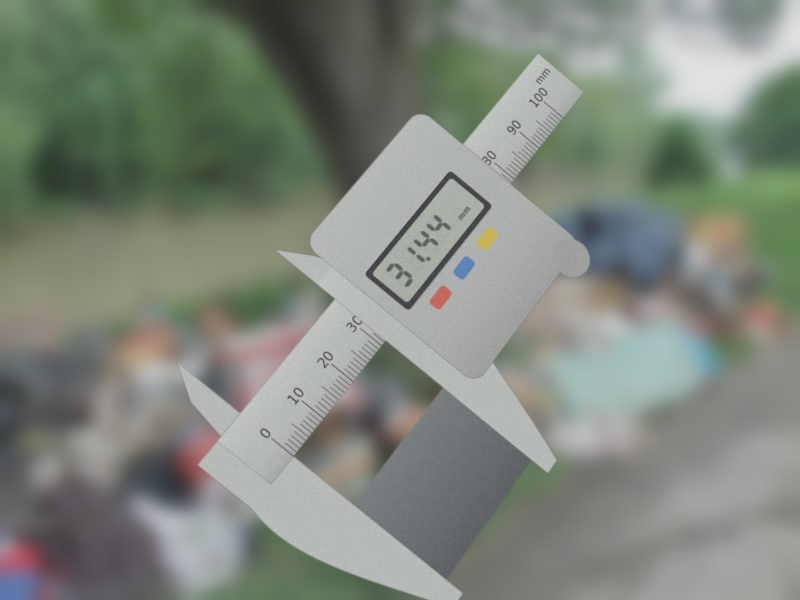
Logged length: 31.44,mm
